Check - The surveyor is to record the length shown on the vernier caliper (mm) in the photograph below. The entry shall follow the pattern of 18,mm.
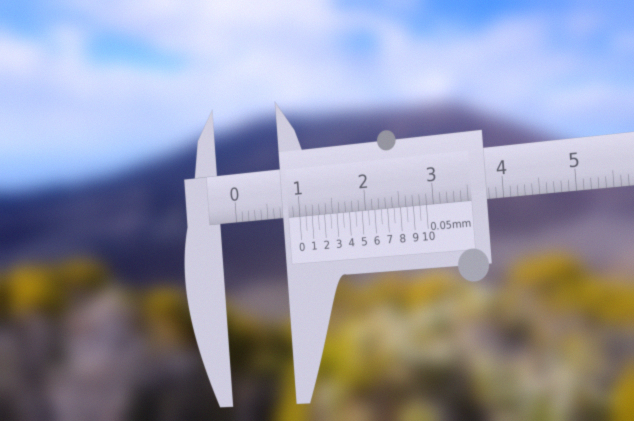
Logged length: 10.0,mm
